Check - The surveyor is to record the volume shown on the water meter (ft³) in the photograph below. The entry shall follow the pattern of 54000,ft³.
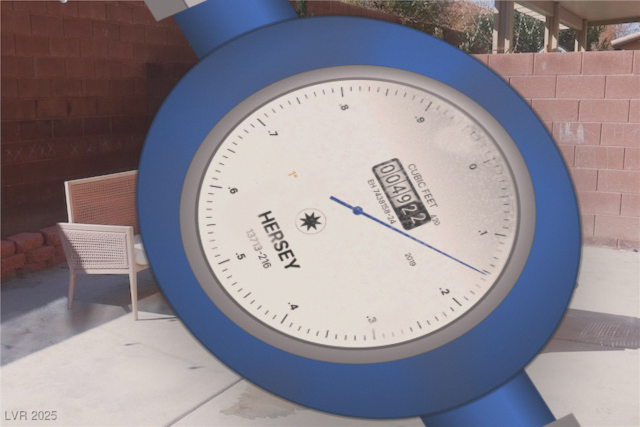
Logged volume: 4922.15,ft³
